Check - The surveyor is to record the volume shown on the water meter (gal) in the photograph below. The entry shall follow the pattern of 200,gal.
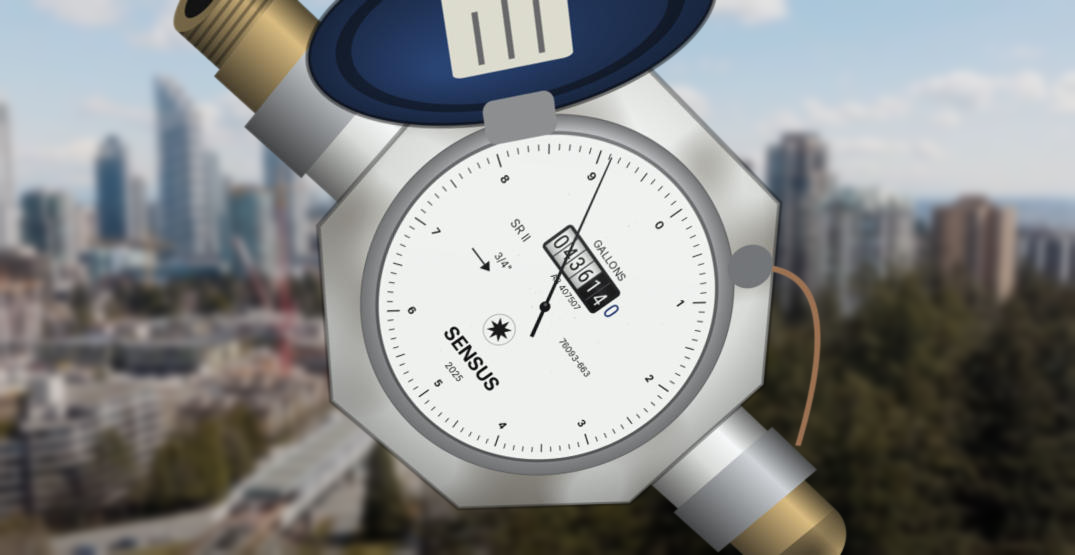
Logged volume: 436139.1,gal
